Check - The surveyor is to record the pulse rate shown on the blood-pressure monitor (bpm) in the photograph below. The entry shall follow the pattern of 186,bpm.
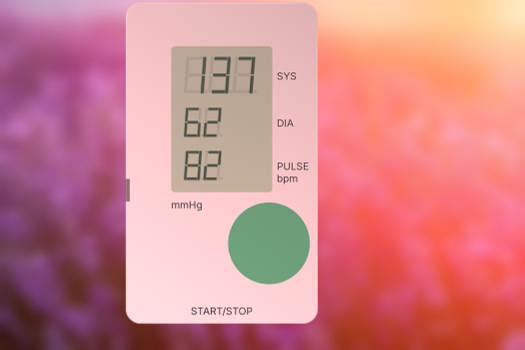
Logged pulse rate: 82,bpm
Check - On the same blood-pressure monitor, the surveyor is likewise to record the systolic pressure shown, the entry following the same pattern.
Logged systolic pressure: 137,mmHg
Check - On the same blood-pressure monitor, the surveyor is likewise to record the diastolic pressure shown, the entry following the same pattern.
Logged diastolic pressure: 62,mmHg
